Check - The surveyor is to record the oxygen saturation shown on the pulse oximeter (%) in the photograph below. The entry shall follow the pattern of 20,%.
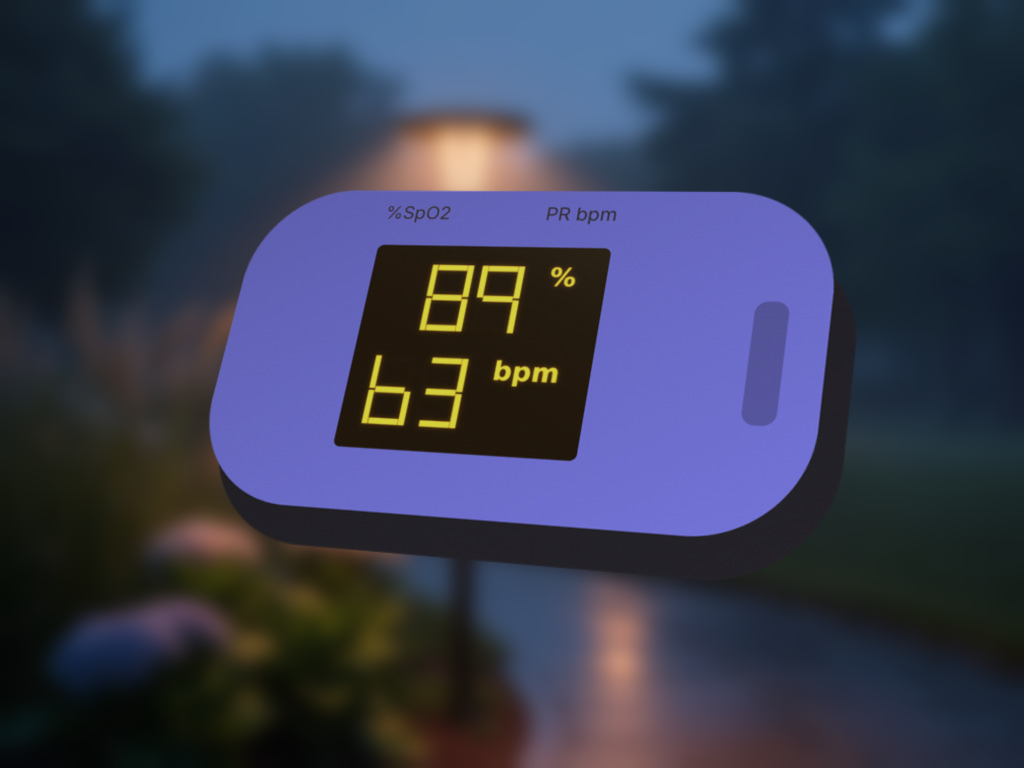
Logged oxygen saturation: 89,%
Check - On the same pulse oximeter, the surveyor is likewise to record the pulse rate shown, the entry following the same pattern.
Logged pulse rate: 63,bpm
